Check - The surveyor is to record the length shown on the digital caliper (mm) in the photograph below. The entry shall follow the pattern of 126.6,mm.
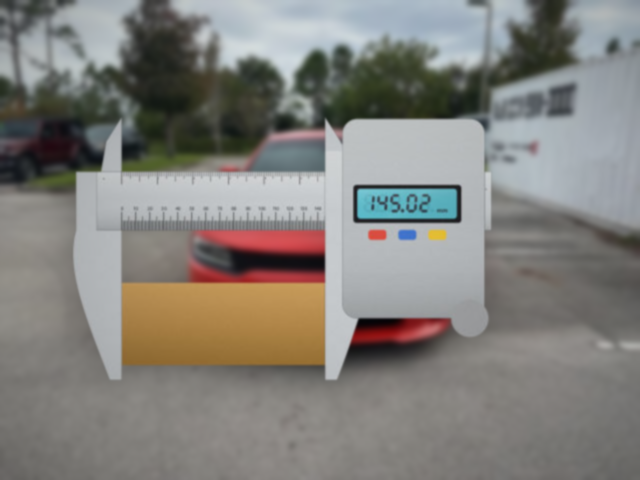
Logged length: 145.02,mm
